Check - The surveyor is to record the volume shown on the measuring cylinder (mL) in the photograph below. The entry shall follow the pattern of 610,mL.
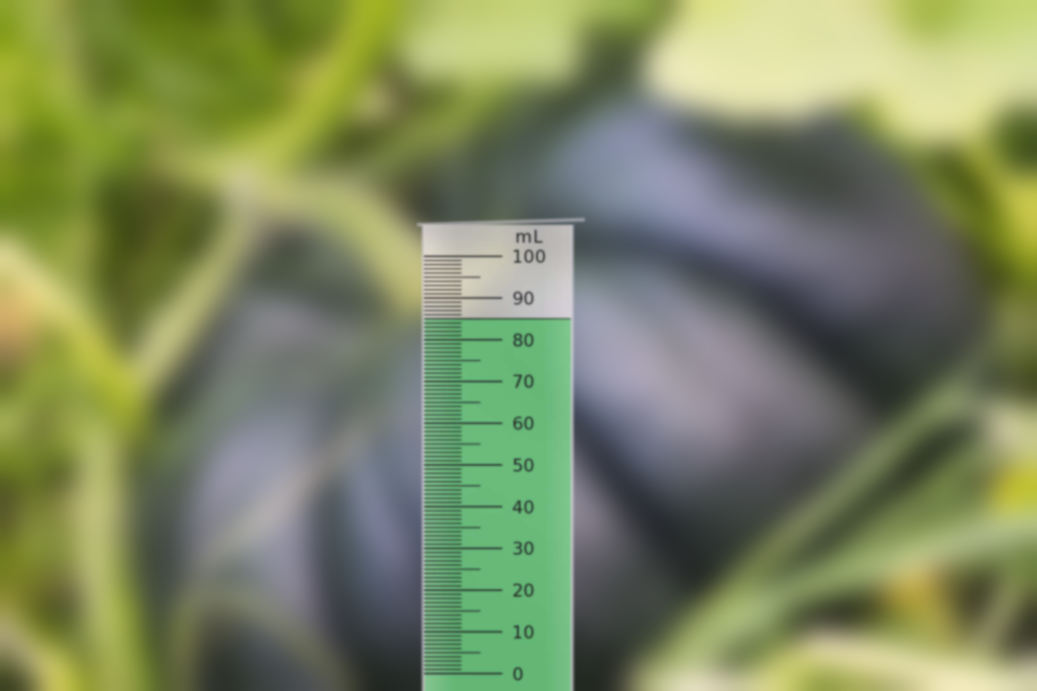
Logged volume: 85,mL
